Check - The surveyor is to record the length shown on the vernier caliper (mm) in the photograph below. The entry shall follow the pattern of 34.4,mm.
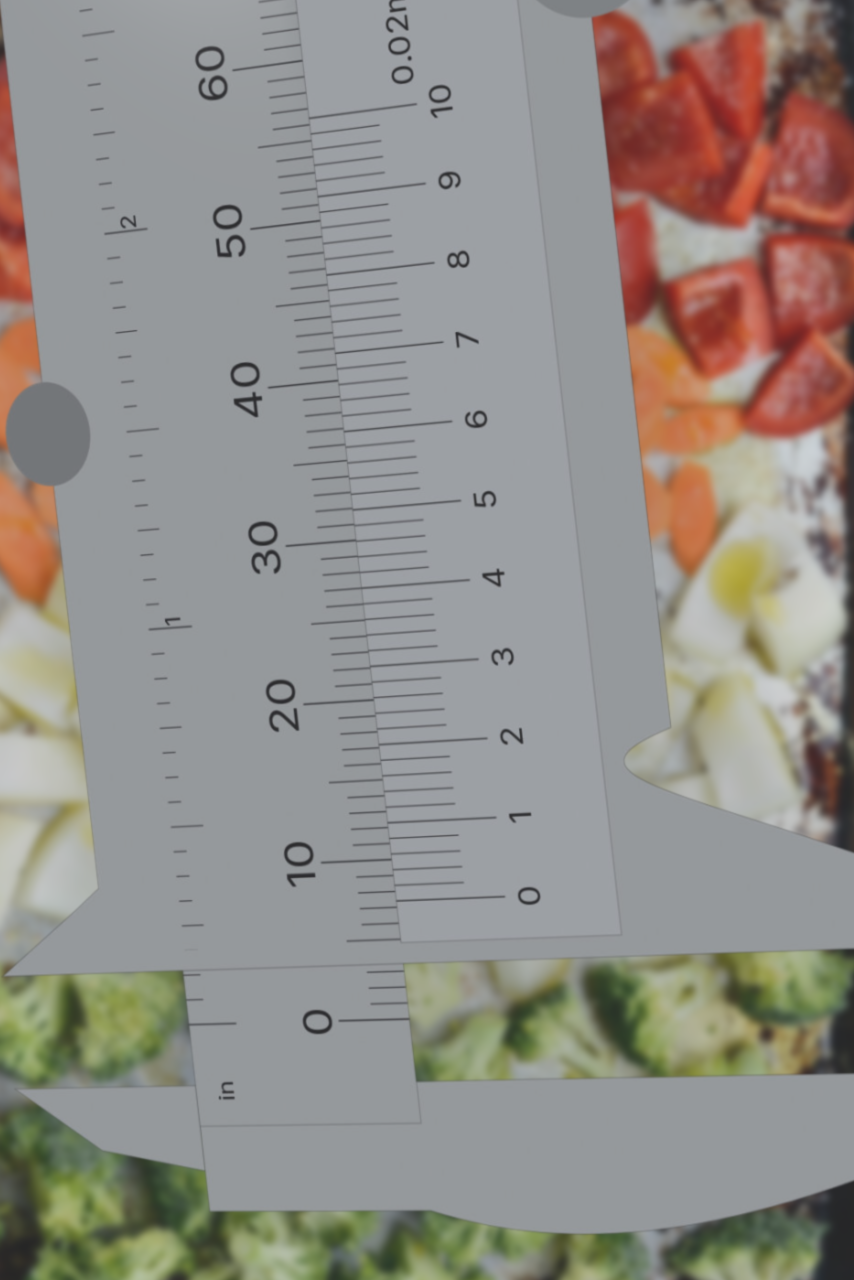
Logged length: 7.4,mm
